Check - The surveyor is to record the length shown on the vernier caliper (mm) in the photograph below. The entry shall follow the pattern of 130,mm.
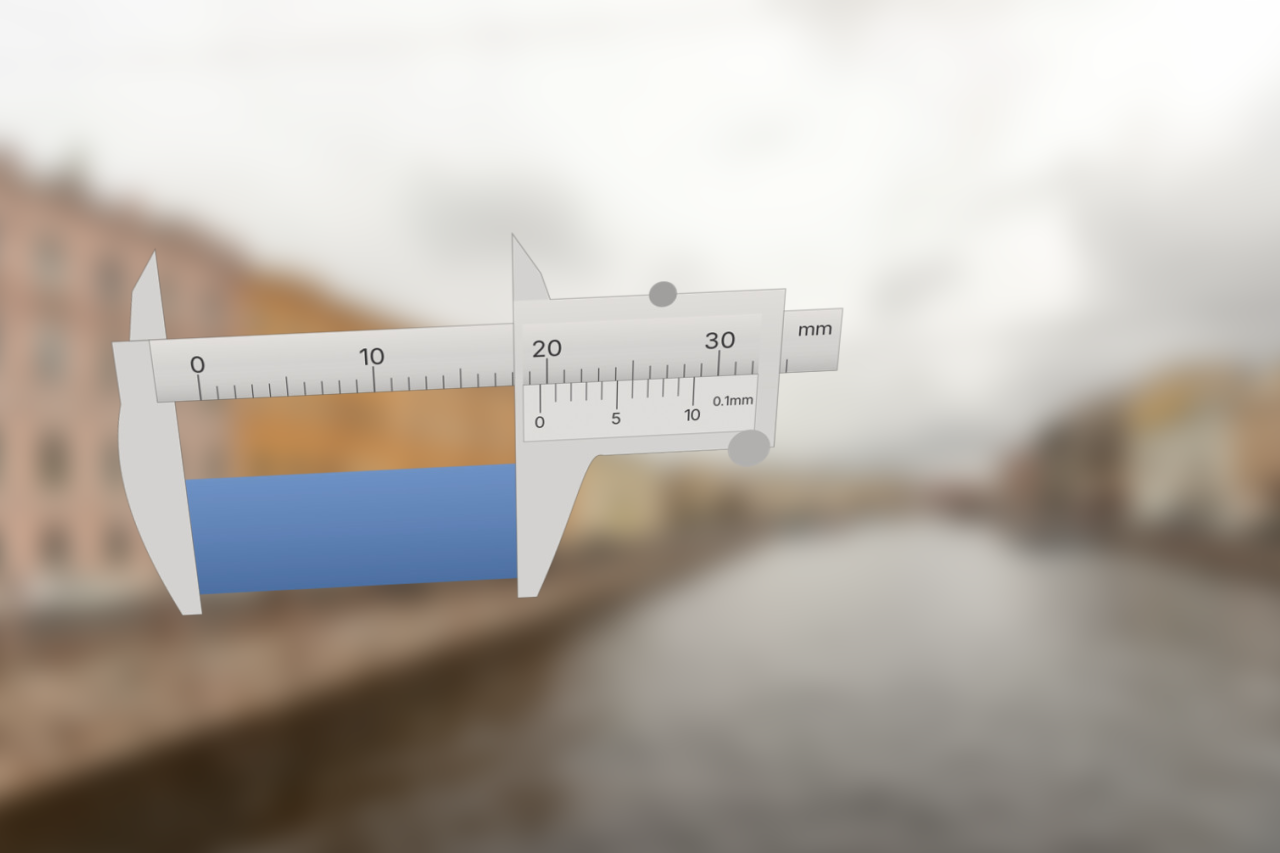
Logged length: 19.6,mm
